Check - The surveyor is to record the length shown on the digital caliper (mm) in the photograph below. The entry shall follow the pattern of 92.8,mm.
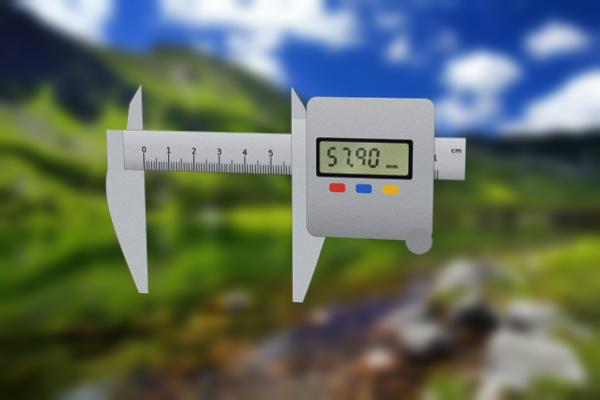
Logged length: 57.90,mm
